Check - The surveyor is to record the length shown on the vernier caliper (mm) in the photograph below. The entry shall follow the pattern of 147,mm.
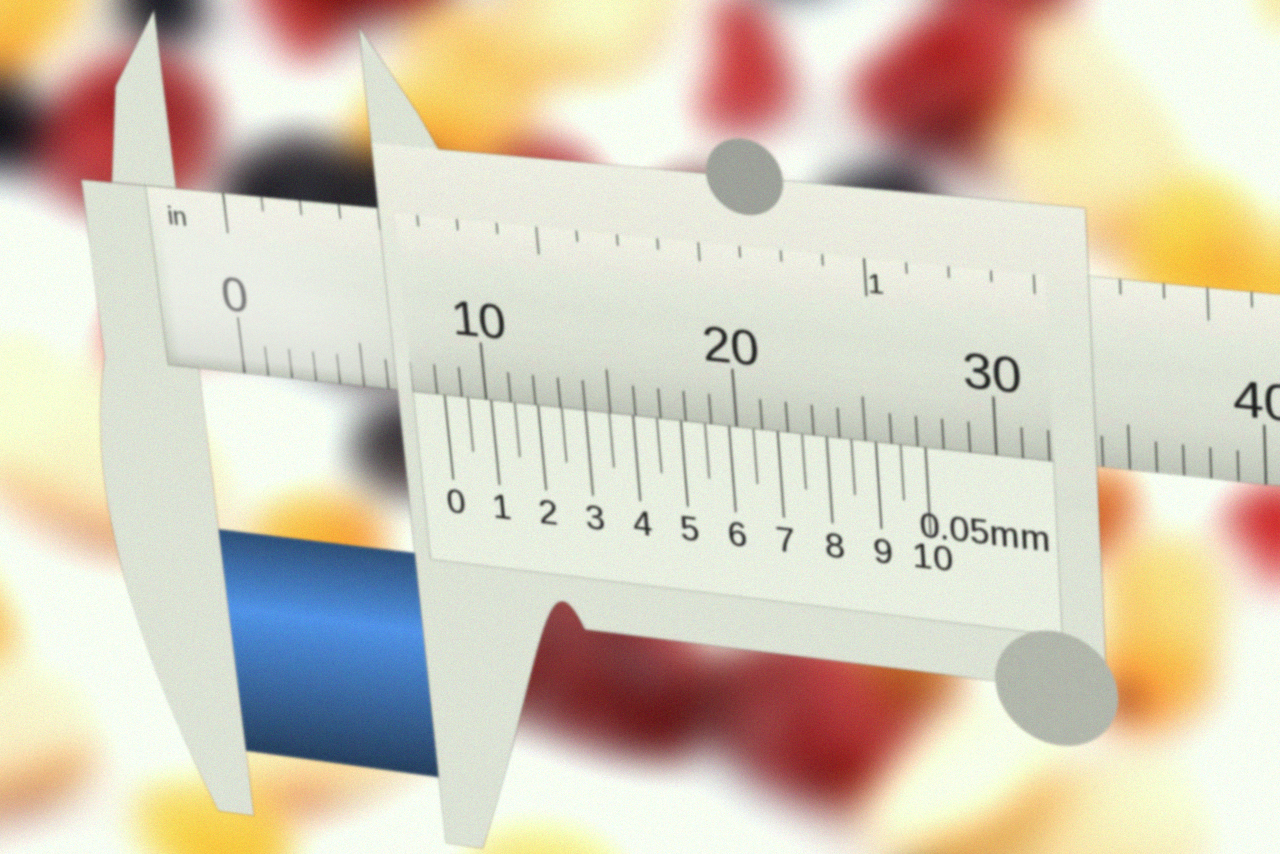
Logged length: 8.3,mm
